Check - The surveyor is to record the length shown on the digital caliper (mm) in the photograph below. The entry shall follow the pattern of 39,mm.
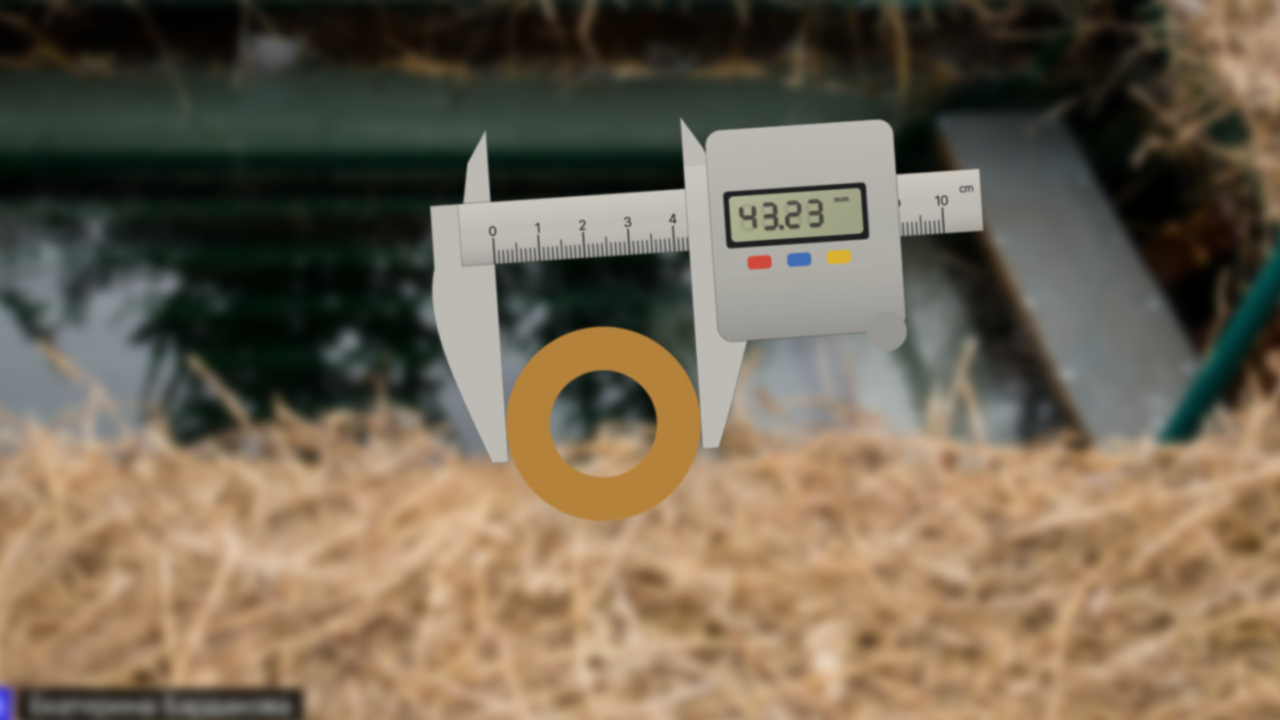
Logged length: 43.23,mm
